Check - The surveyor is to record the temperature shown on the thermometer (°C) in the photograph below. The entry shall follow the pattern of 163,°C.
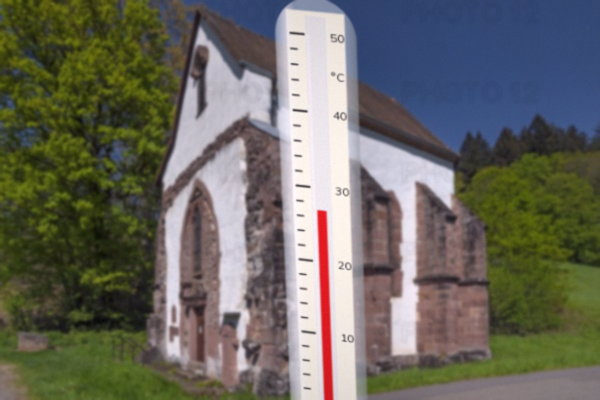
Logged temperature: 27,°C
